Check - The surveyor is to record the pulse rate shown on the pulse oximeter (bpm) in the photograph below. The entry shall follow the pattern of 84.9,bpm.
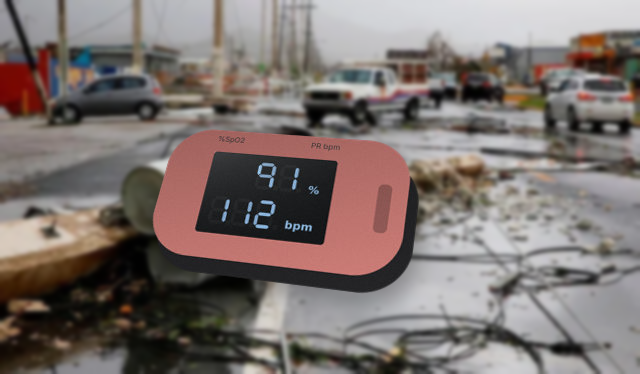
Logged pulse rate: 112,bpm
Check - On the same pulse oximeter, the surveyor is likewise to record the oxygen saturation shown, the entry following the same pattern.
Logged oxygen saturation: 91,%
